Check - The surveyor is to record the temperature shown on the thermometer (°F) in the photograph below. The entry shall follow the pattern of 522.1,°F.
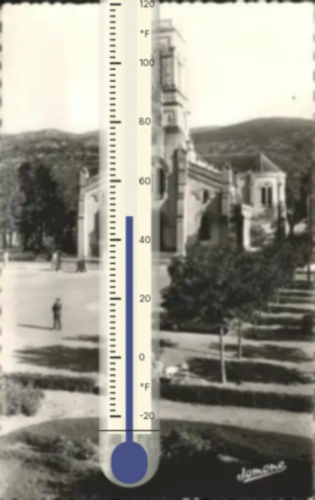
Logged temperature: 48,°F
